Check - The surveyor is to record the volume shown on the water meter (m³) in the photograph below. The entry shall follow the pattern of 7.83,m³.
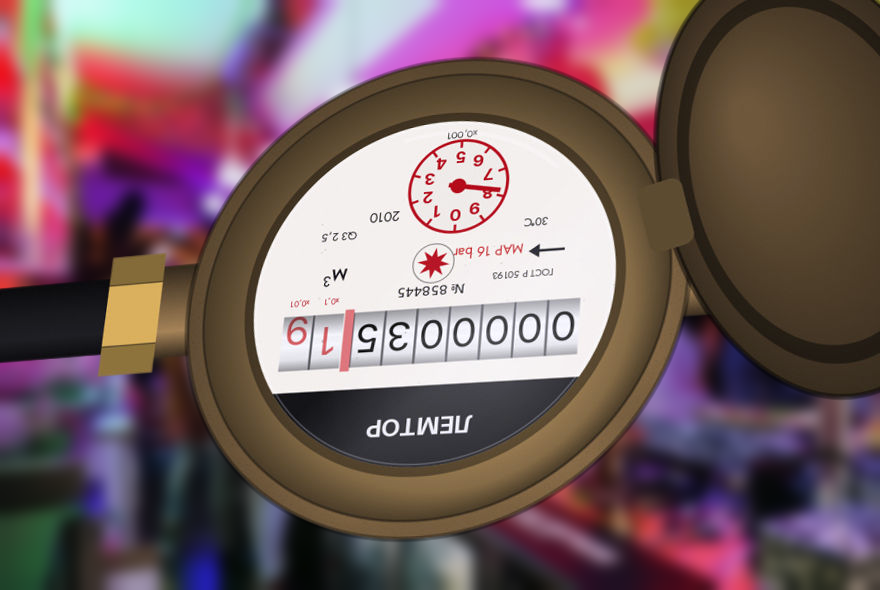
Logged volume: 35.187,m³
